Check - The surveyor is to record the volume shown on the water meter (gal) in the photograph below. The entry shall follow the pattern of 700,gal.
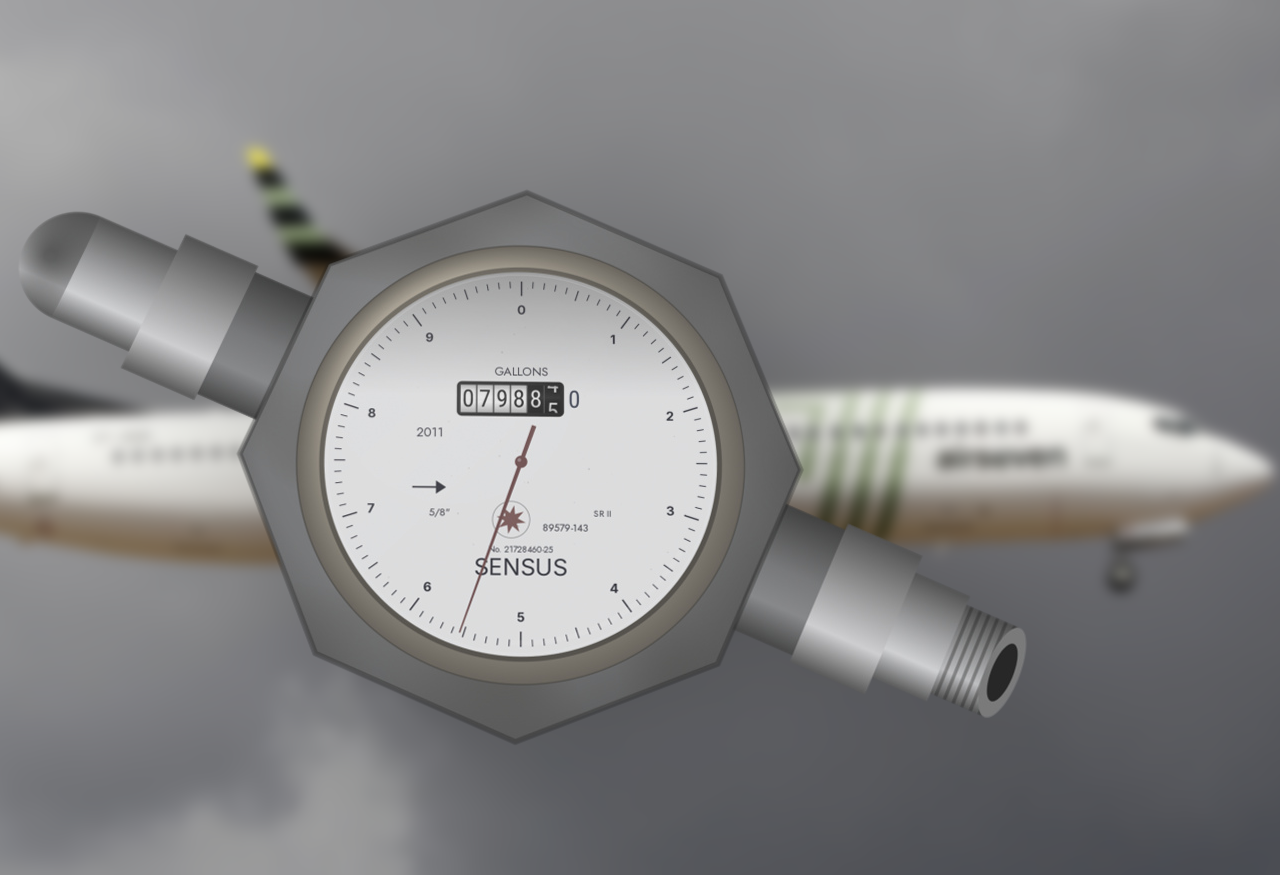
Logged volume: 798845.5,gal
